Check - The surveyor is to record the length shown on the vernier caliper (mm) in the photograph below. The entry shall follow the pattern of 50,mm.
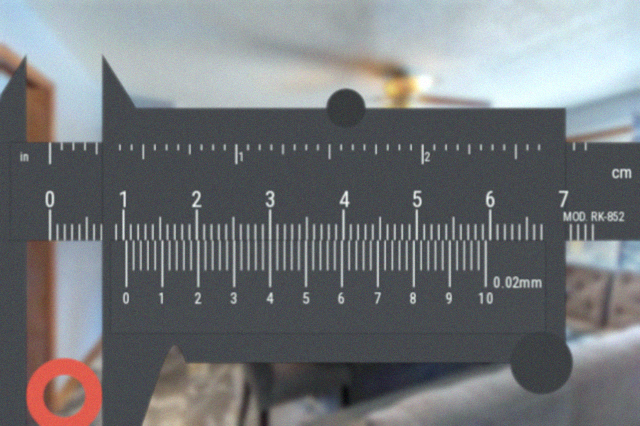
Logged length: 10.4,mm
